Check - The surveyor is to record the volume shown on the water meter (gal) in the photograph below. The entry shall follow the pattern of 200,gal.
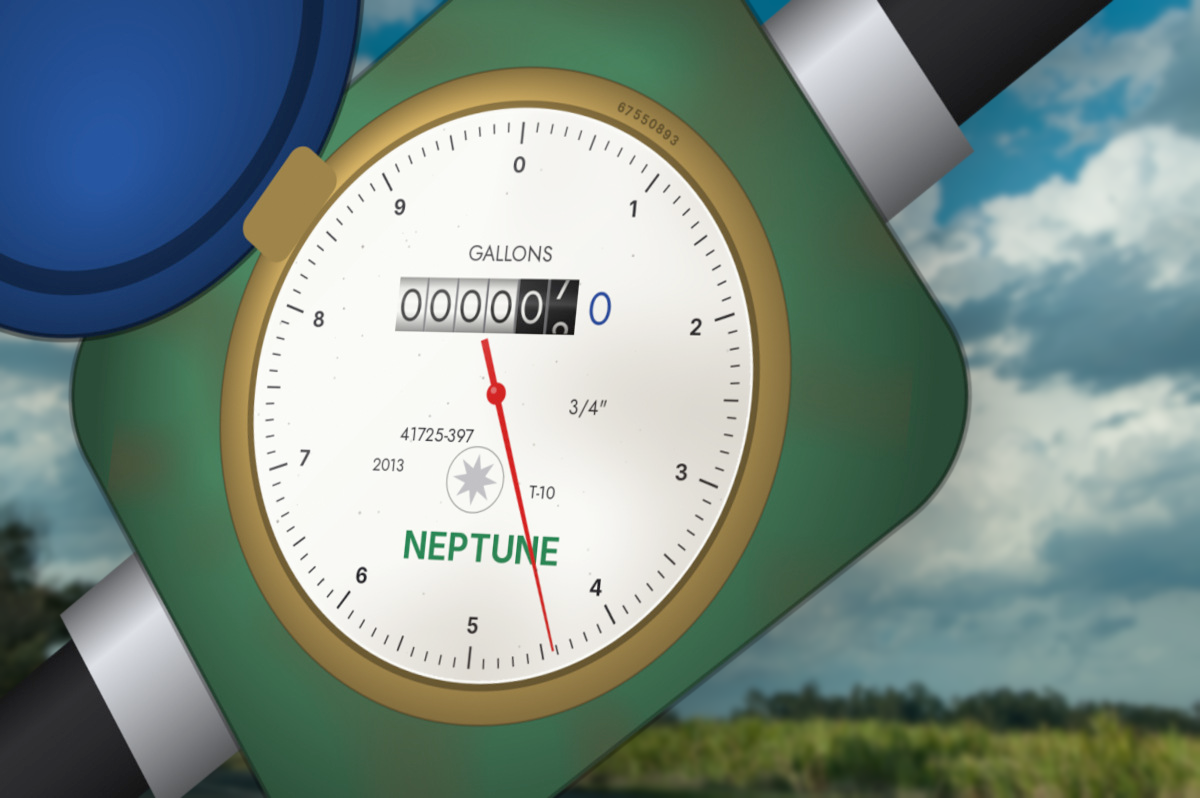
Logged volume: 74.4,gal
